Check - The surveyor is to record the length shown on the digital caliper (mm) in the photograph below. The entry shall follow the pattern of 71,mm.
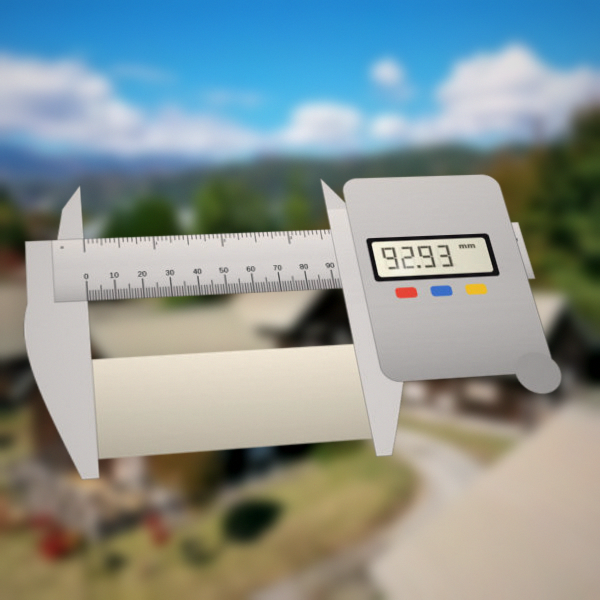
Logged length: 92.93,mm
